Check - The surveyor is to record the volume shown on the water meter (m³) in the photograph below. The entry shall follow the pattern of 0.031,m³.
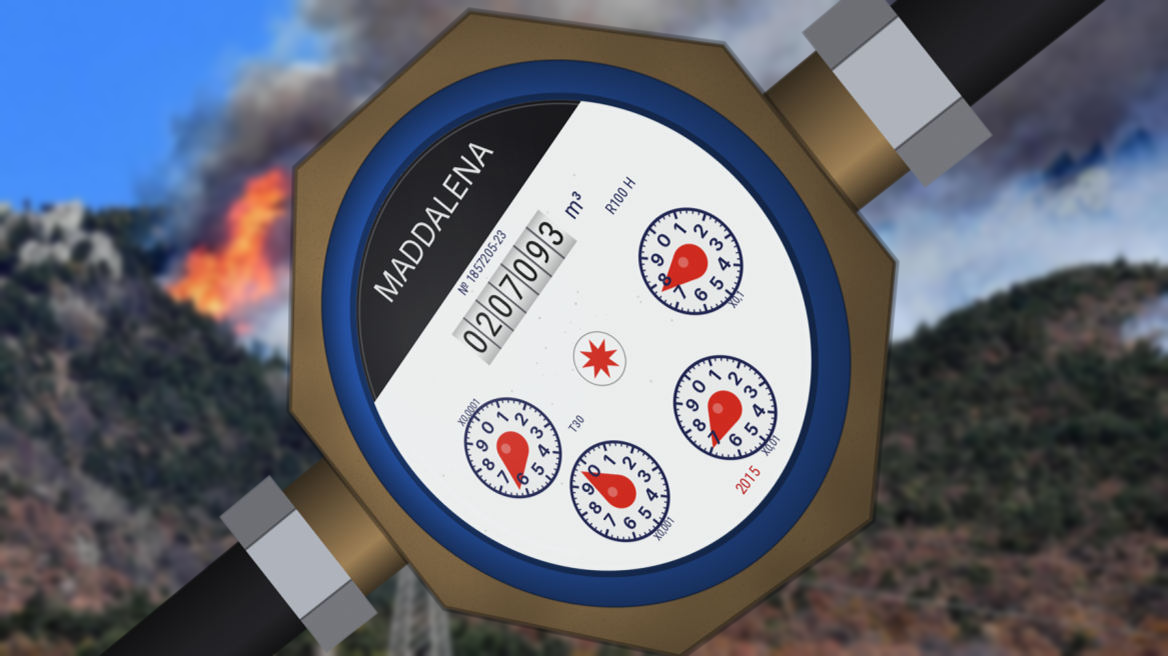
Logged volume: 207093.7696,m³
